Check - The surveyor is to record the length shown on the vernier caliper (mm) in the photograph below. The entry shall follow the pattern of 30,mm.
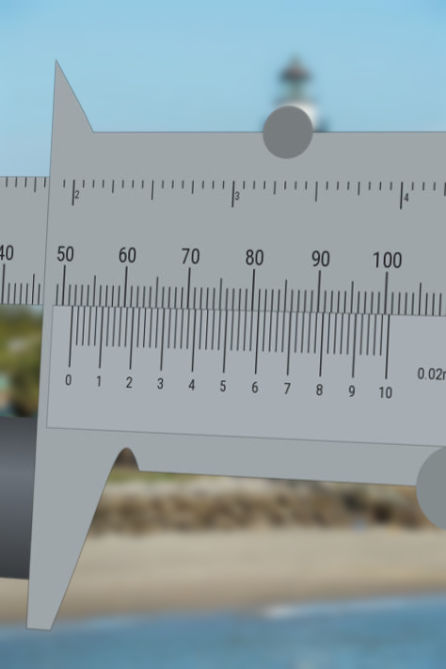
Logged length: 51.6,mm
